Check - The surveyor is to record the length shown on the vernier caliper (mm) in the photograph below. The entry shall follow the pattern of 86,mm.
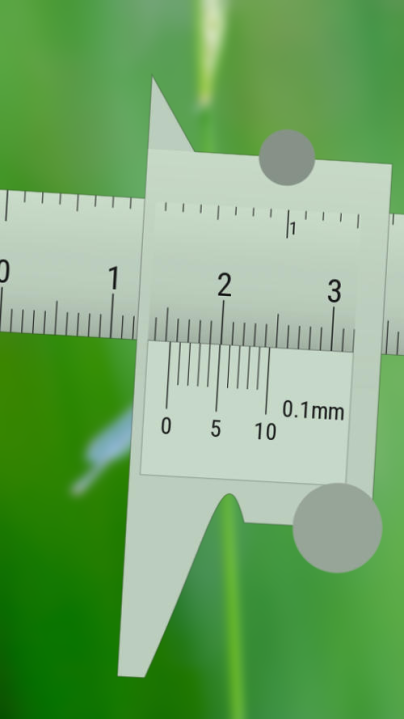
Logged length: 15.4,mm
